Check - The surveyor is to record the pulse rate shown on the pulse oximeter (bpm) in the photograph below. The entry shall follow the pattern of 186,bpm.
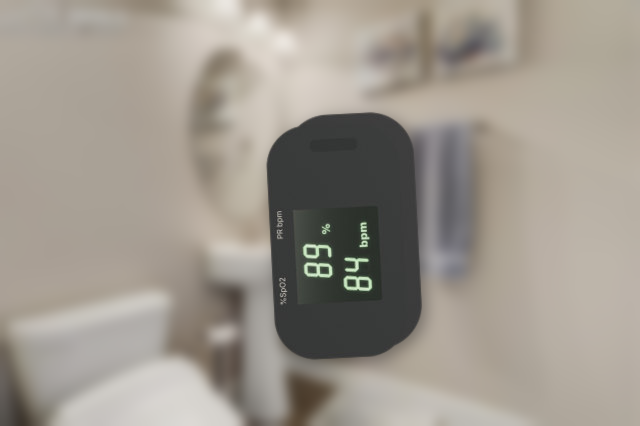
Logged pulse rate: 84,bpm
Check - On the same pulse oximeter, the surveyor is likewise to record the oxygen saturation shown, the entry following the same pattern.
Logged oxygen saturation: 89,%
